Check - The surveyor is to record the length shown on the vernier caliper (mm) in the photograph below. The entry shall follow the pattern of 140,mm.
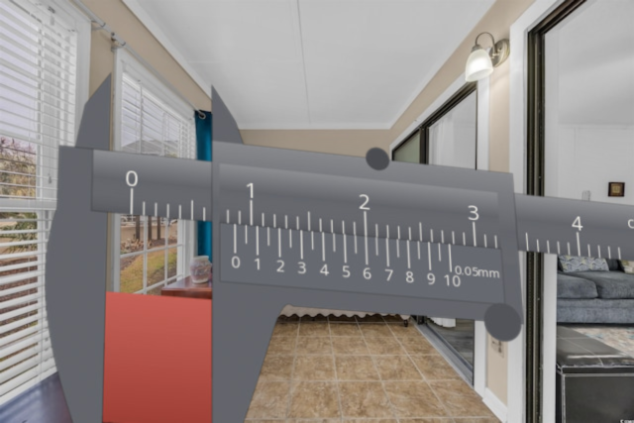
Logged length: 8.6,mm
